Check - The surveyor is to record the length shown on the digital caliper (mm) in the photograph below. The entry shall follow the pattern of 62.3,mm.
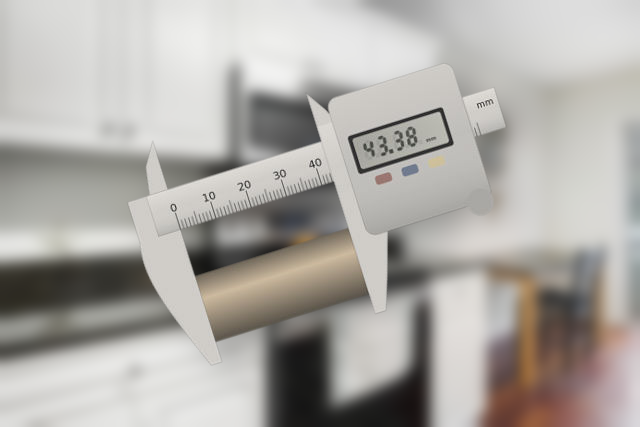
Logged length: 43.38,mm
